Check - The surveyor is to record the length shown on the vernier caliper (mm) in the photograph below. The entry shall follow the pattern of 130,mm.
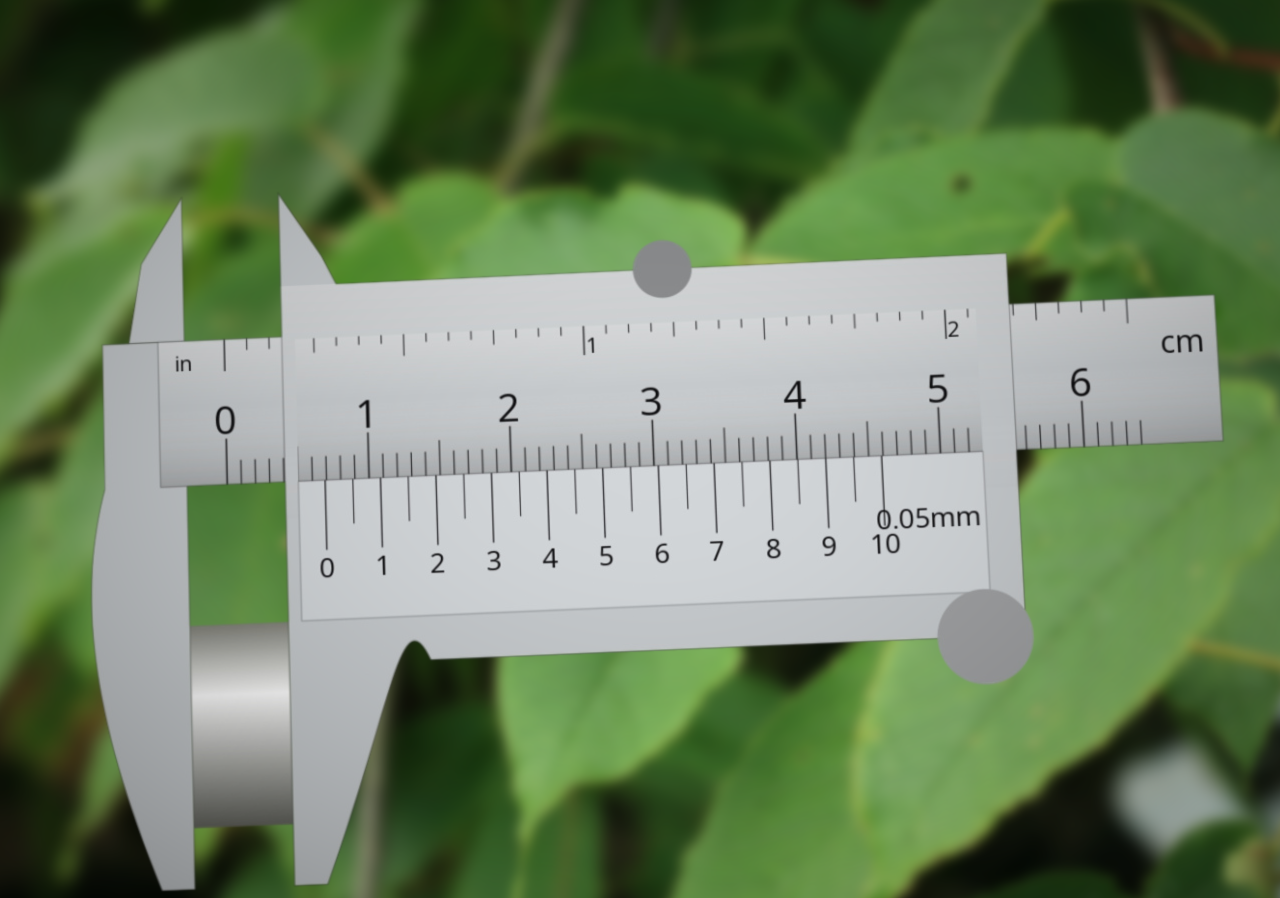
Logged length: 6.9,mm
